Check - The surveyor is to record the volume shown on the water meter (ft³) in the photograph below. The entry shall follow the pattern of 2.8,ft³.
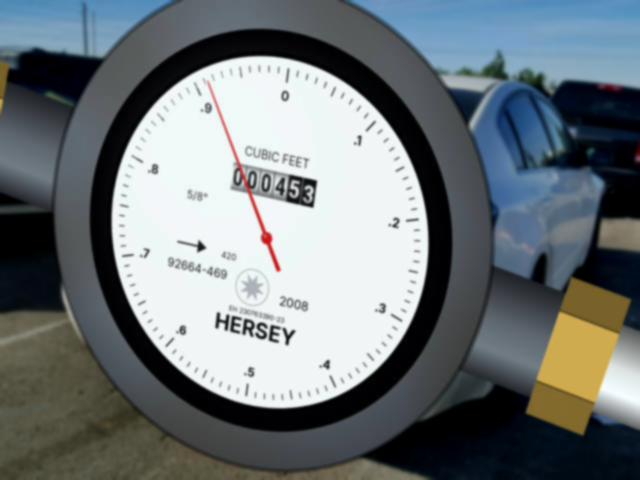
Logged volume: 452.91,ft³
